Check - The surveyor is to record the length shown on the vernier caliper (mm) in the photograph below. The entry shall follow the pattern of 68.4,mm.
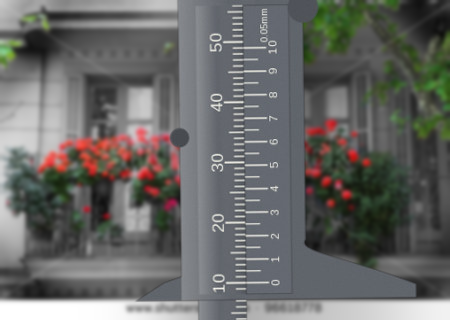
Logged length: 10.0,mm
